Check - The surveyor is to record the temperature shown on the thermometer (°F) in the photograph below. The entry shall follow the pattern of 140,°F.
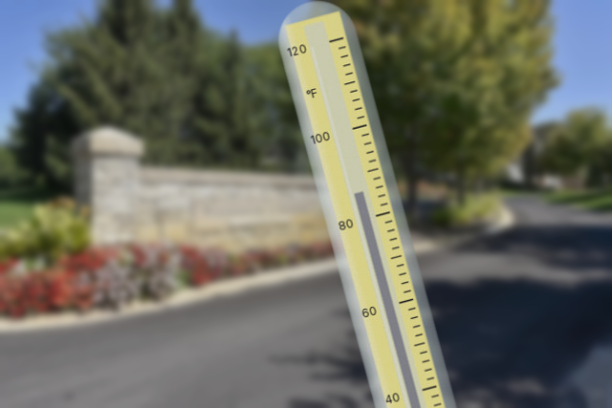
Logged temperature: 86,°F
